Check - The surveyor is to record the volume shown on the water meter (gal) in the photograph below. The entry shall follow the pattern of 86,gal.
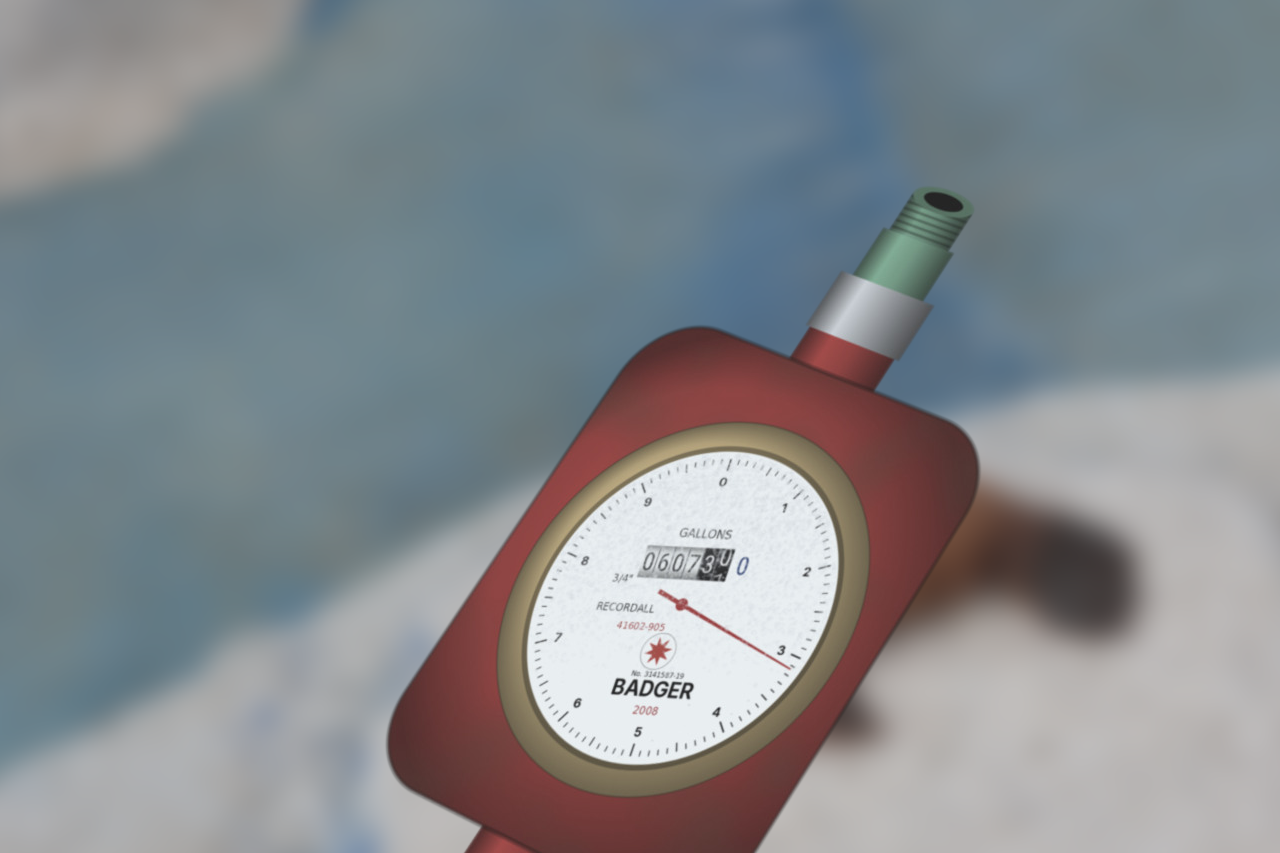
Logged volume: 607303.1,gal
